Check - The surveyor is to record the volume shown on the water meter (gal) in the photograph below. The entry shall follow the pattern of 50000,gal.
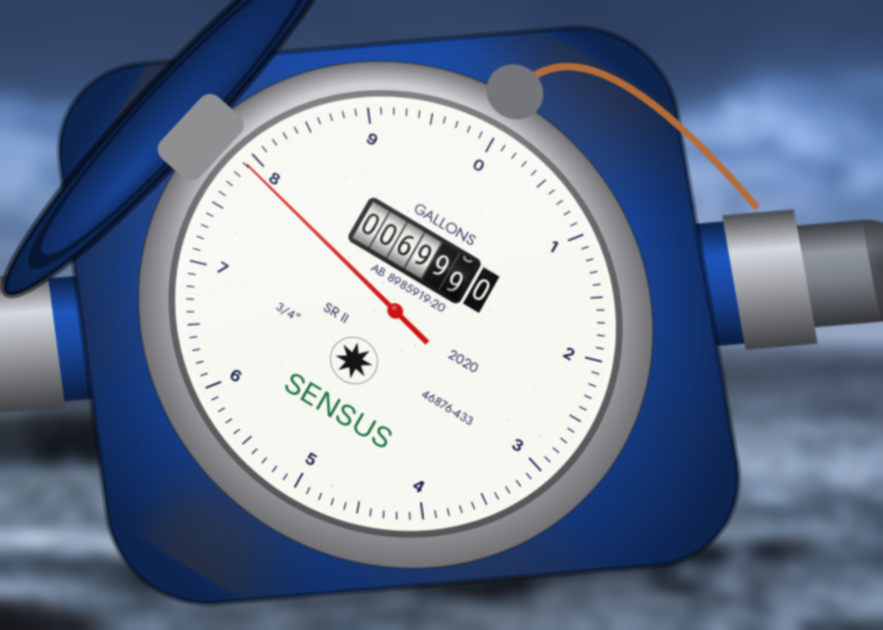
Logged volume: 69987.9,gal
